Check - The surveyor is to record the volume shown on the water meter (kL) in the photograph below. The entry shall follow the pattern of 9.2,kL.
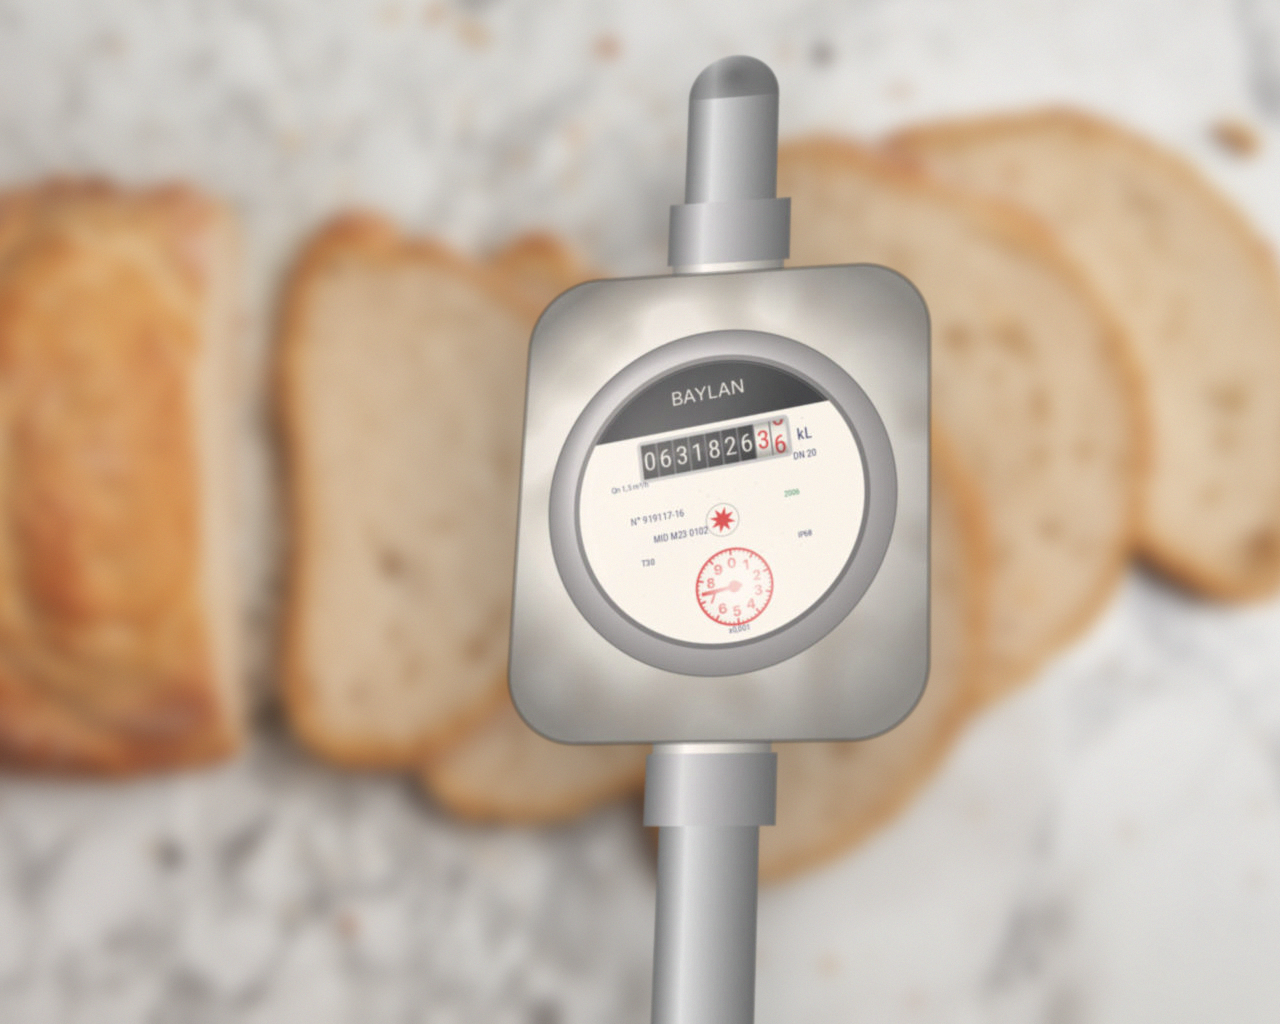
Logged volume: 631826.357,kL
